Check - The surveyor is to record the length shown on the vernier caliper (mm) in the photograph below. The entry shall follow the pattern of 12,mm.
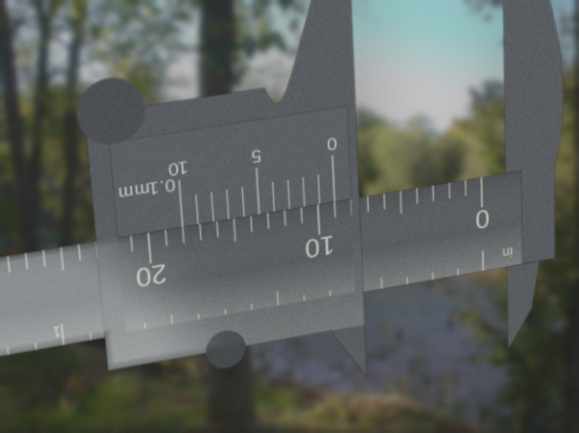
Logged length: 9.0,mm
